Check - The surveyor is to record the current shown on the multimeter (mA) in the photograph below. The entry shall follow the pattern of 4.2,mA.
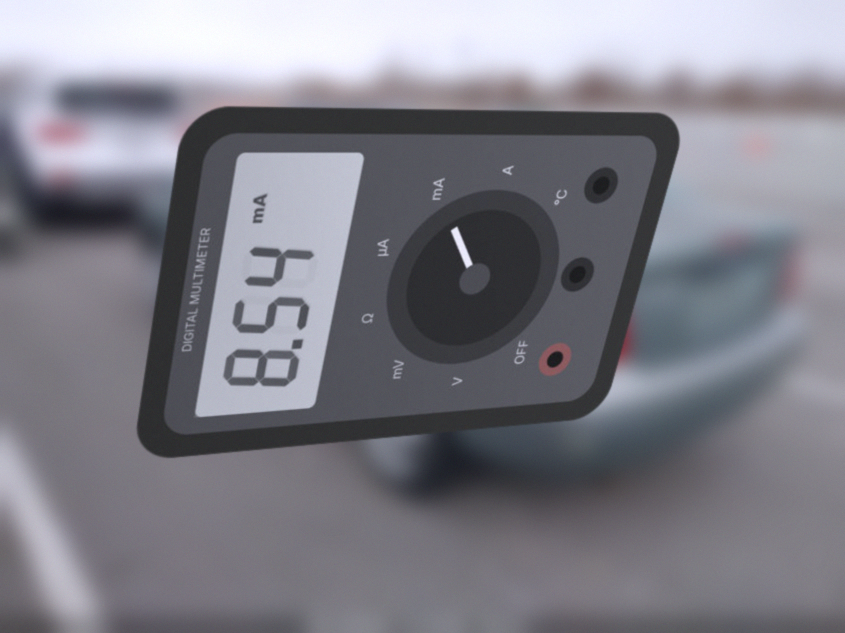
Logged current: 8.54,mA
